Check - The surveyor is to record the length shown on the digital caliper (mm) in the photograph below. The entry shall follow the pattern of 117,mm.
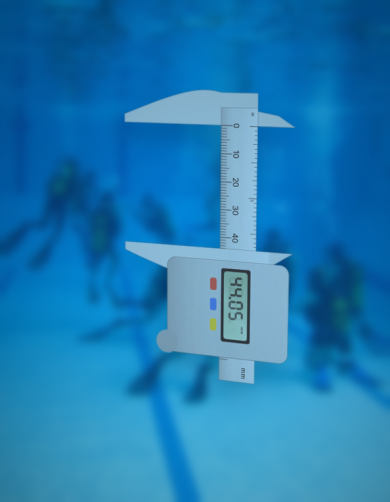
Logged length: 44.05,mm
